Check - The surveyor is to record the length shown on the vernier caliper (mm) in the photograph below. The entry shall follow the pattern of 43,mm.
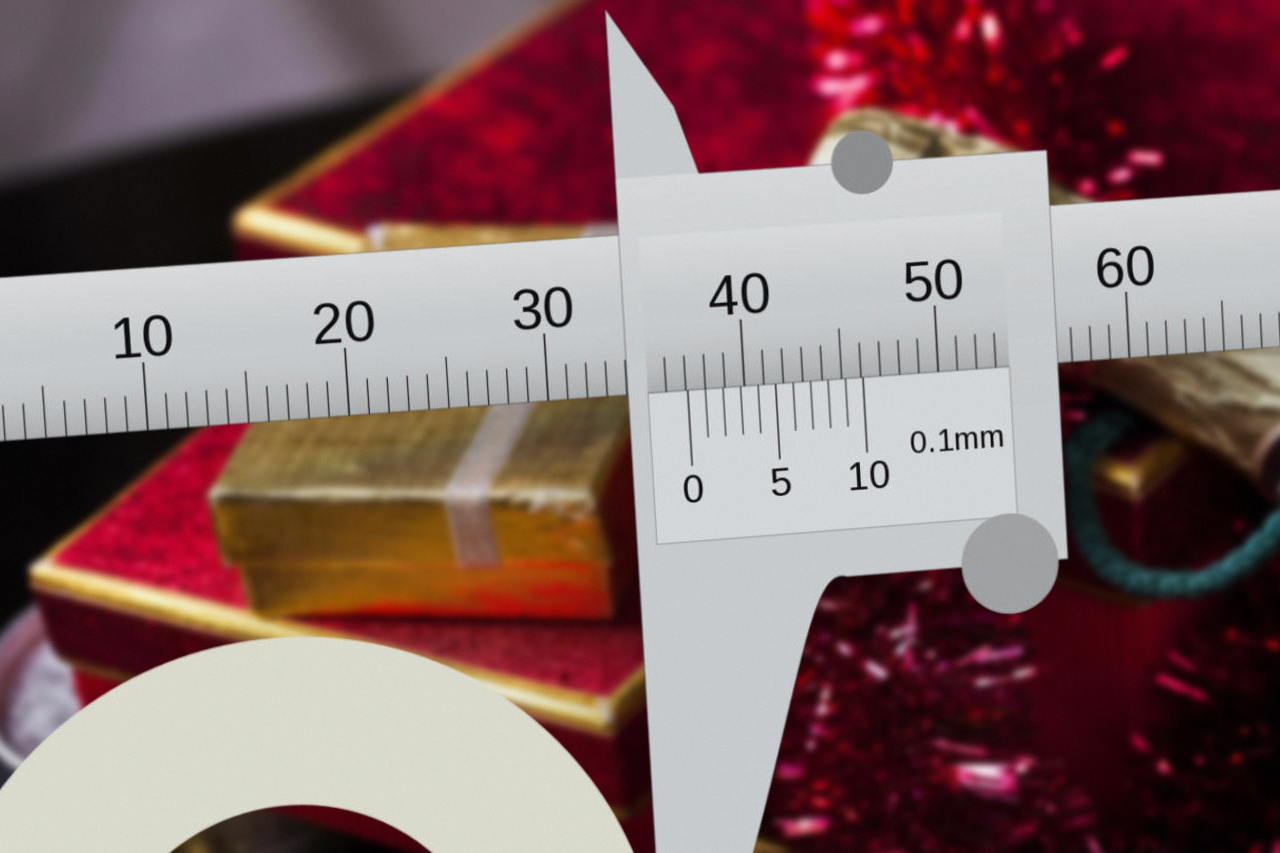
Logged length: 37.1,mm
